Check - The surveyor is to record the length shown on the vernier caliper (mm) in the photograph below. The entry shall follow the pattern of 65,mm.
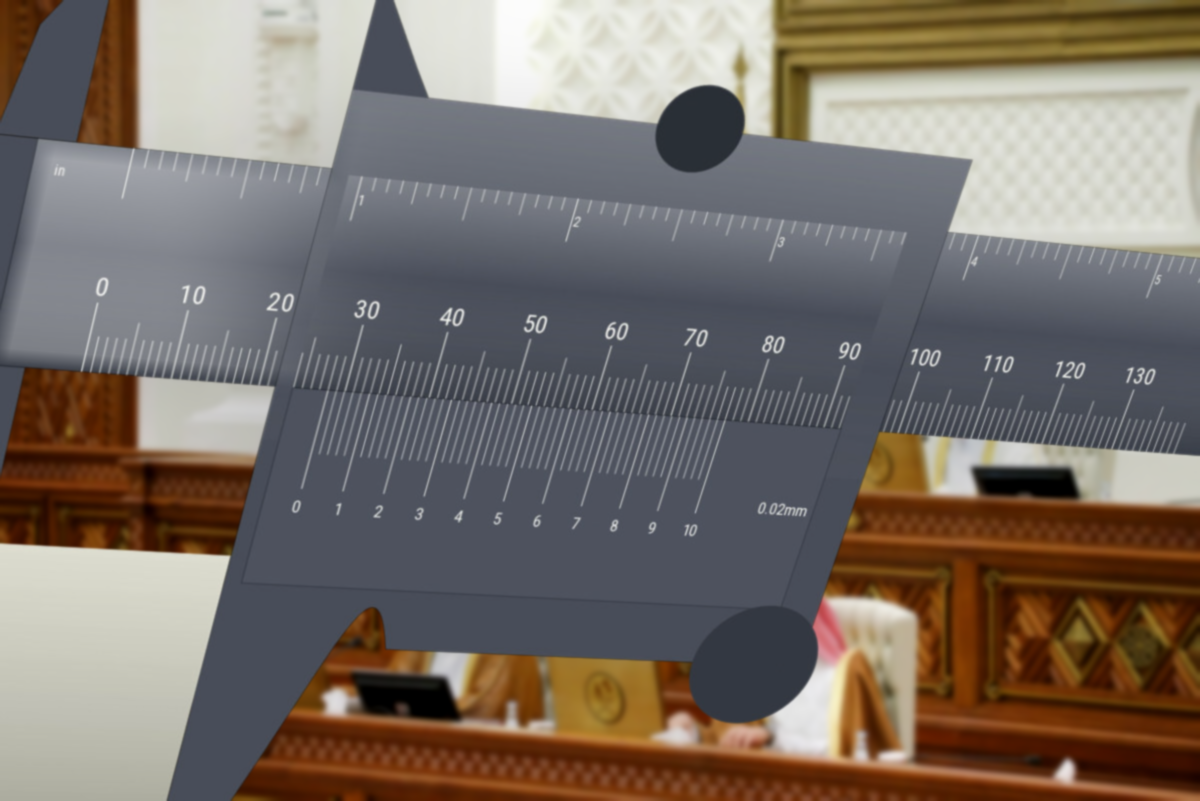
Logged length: 28.0,mm
